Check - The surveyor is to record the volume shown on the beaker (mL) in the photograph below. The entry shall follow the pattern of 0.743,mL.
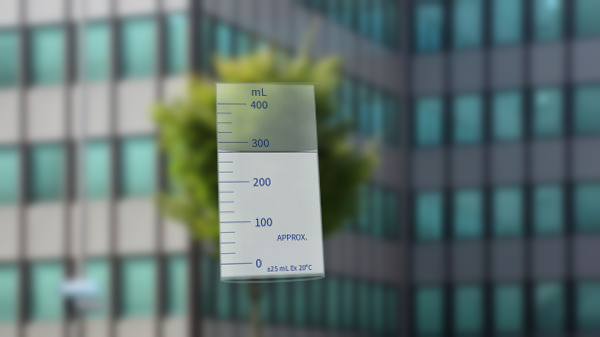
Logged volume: 275,mL
